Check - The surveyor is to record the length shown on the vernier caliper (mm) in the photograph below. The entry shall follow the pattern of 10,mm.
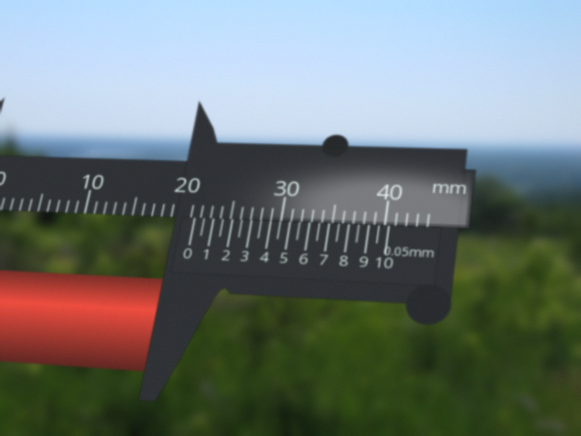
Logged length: 21.4,mm
